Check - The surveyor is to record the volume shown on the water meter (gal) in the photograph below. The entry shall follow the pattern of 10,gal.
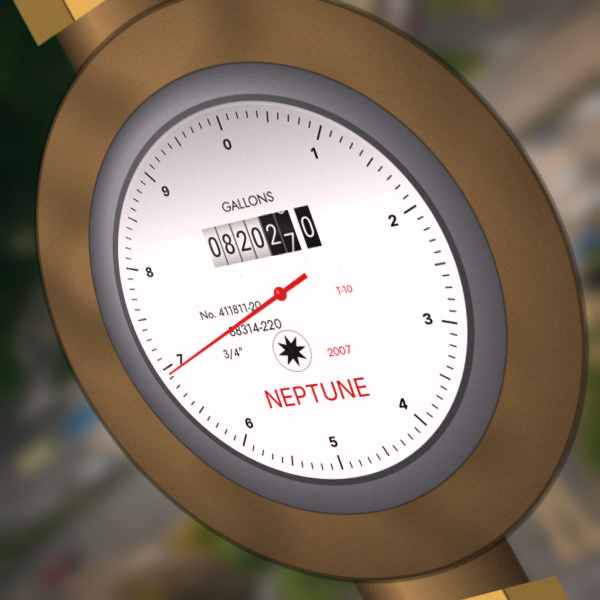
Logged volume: 820266.9,gal
